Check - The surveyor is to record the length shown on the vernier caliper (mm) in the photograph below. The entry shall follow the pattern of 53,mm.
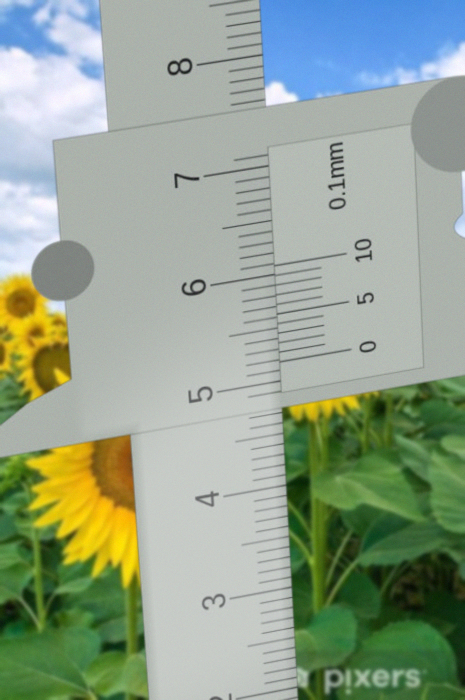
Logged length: 51.8,mm
